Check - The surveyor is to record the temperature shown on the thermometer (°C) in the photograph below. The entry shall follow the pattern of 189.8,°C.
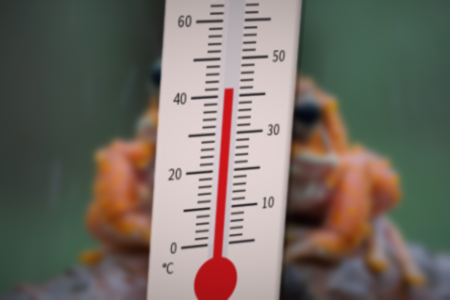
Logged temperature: 42,°C
